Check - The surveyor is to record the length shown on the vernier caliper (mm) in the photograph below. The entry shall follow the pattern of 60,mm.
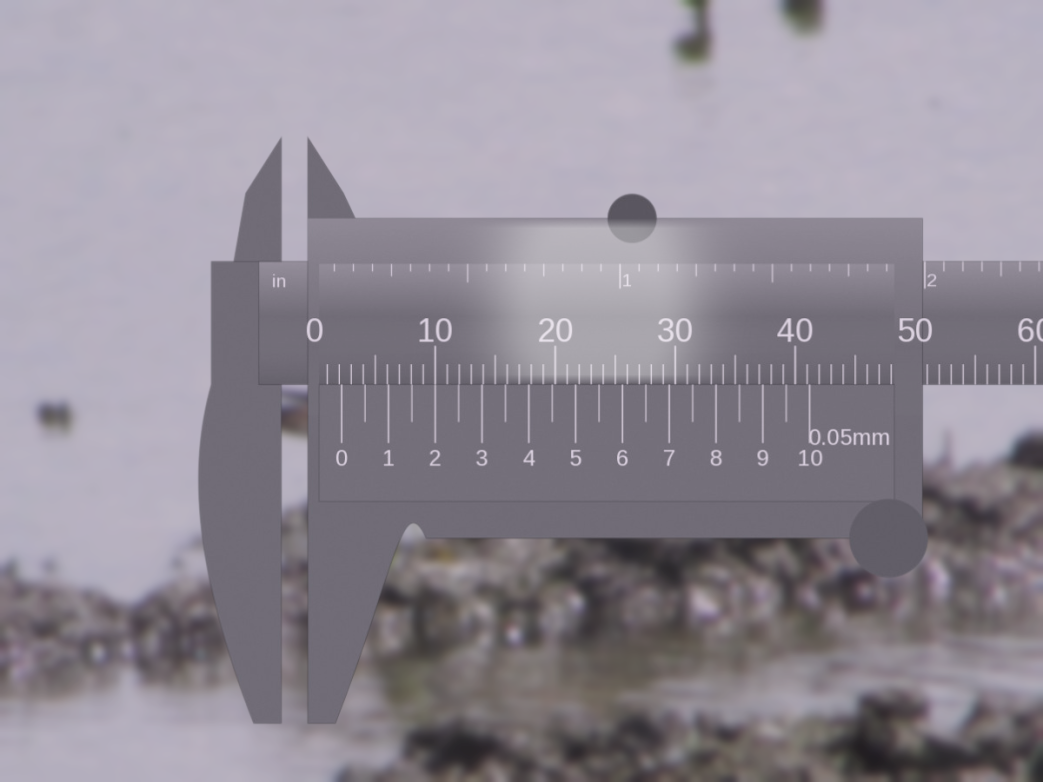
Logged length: 2.2,mm
